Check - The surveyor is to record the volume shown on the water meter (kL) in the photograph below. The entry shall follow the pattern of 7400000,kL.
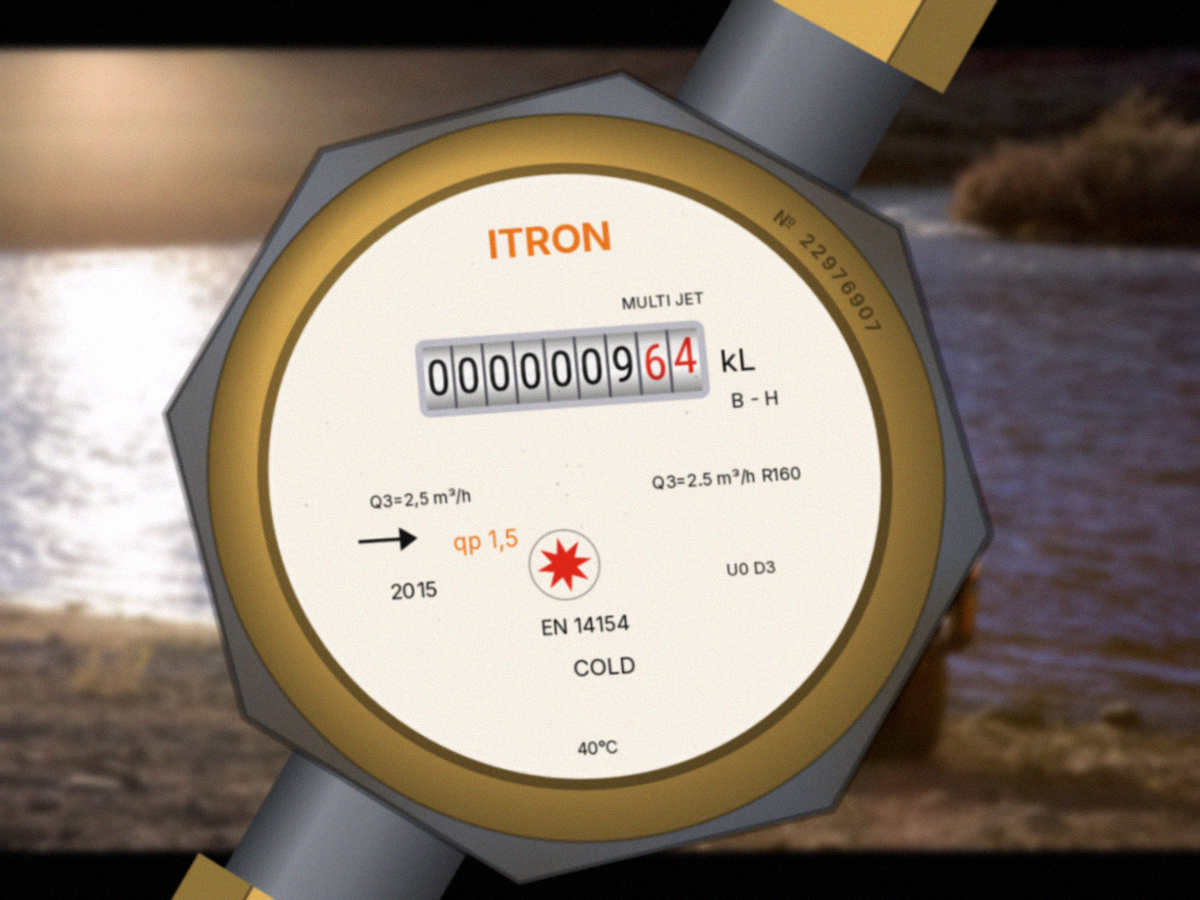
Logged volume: 9.64,kL
